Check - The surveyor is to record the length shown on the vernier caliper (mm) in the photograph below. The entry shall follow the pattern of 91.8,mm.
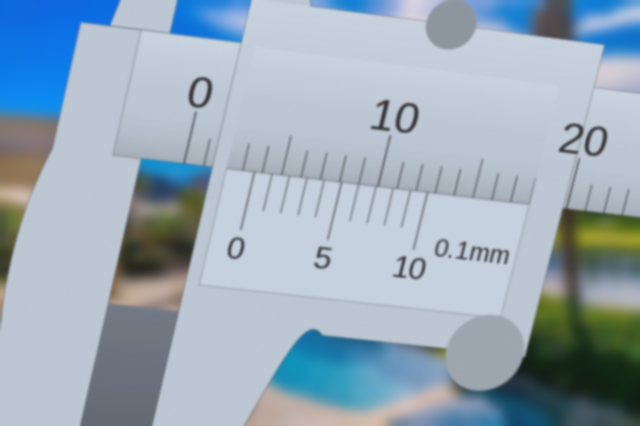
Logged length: 3.6,mm
